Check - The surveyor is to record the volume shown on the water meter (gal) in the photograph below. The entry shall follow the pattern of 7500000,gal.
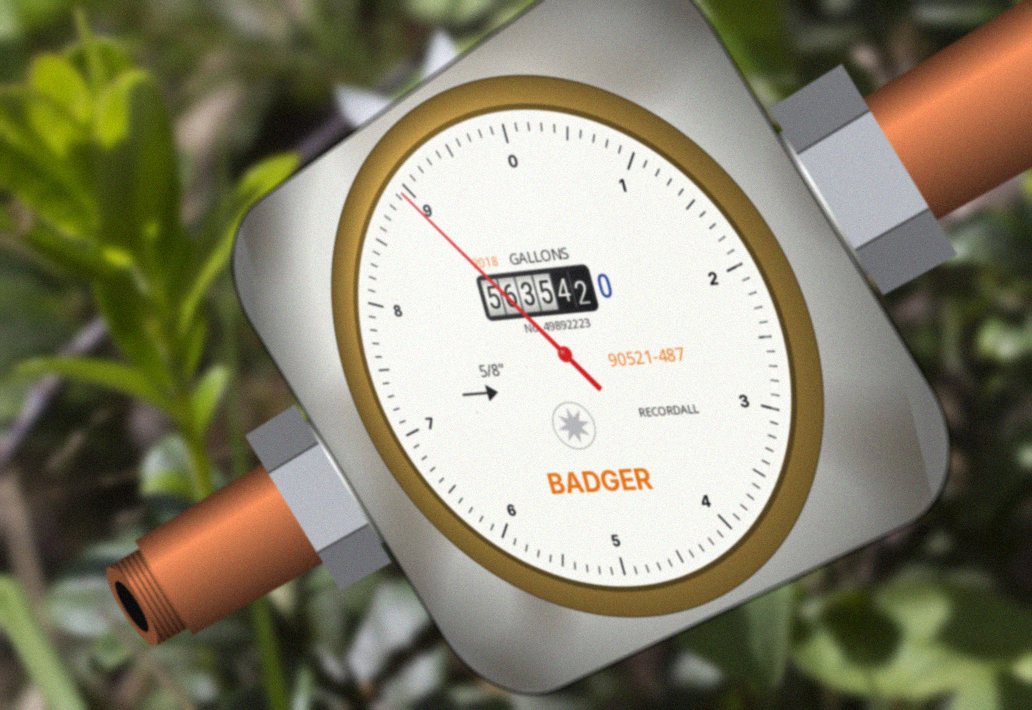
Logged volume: 5635418.9,gal
